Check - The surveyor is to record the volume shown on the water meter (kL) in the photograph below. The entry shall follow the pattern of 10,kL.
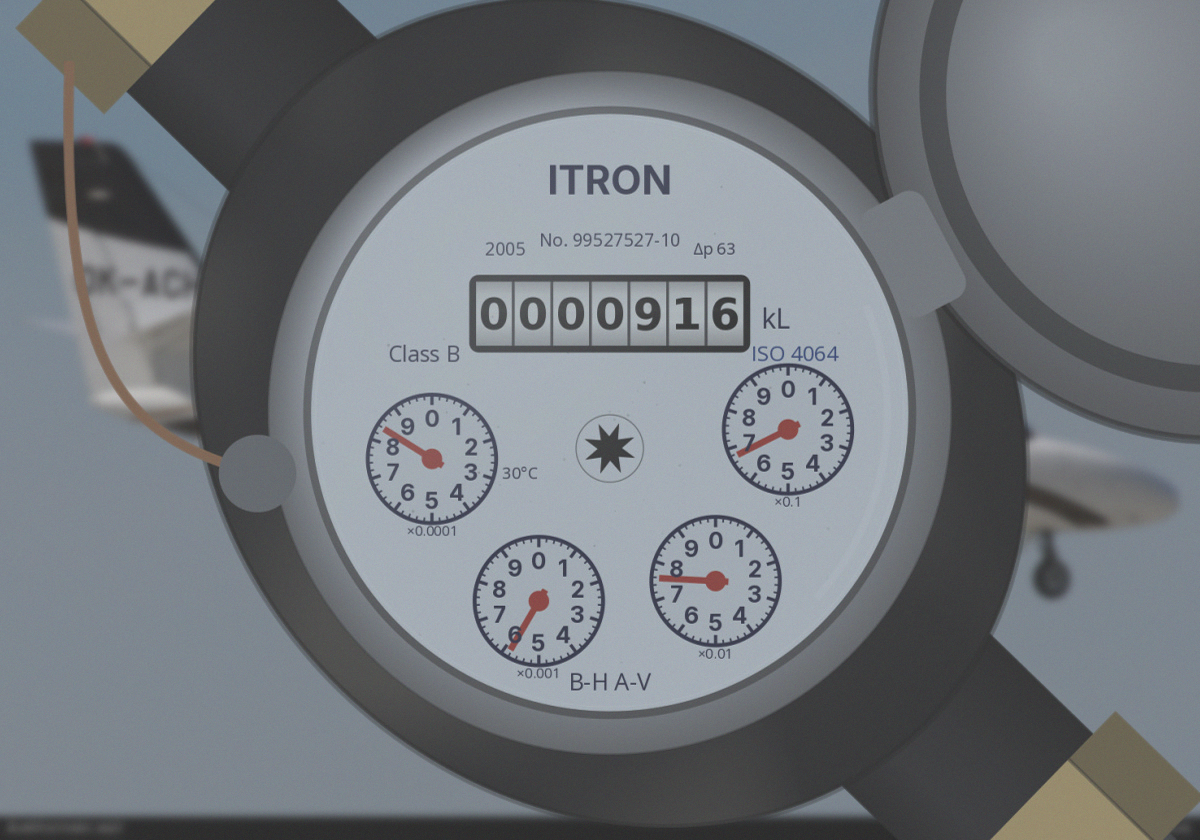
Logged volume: 916.6758,kL
